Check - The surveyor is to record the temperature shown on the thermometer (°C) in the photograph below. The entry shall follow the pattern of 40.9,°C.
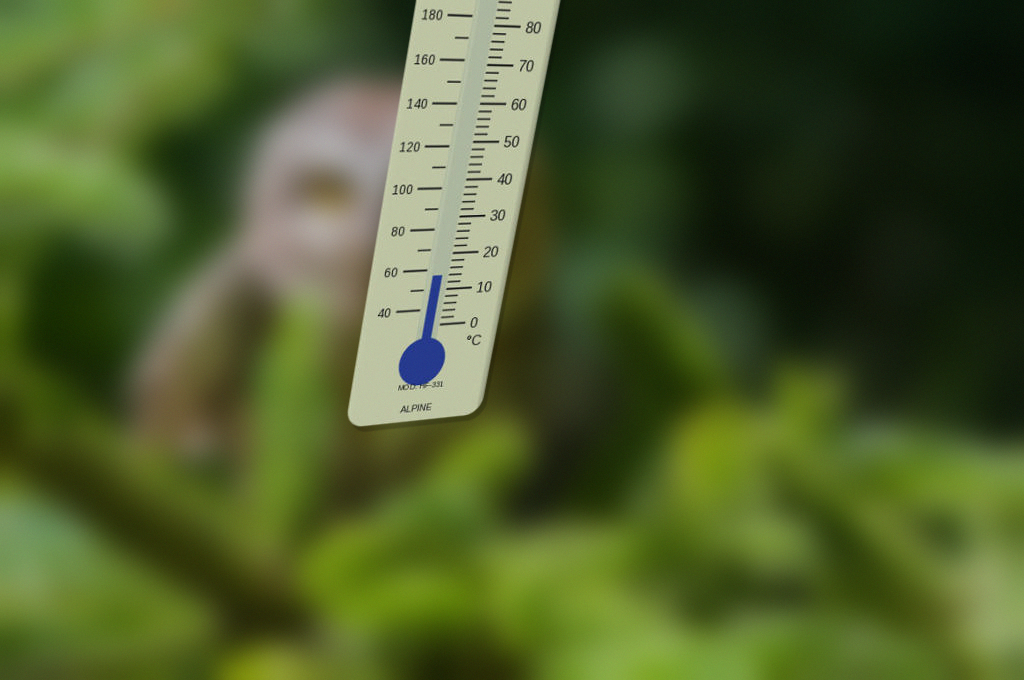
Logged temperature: 14,°C
